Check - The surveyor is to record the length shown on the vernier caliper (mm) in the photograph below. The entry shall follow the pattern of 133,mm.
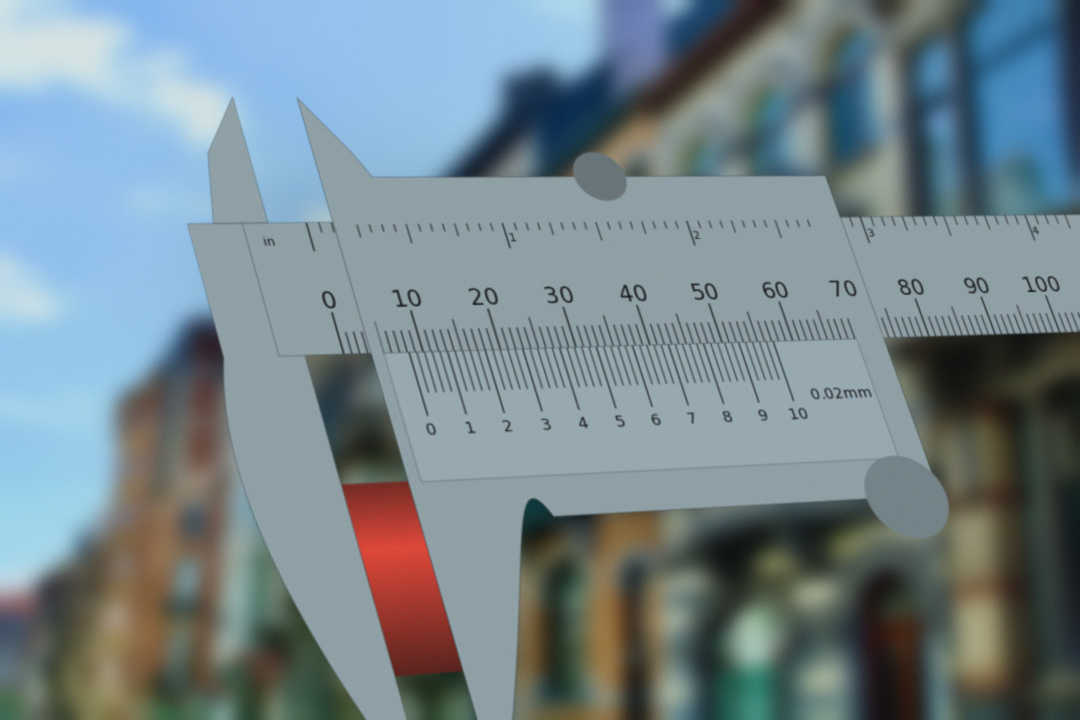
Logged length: 8.2,mm
